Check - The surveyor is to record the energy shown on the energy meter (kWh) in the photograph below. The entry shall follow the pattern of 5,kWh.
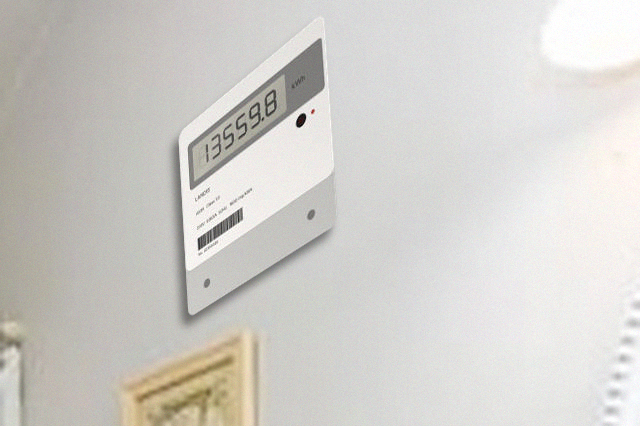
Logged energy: 13559.8,kWh
